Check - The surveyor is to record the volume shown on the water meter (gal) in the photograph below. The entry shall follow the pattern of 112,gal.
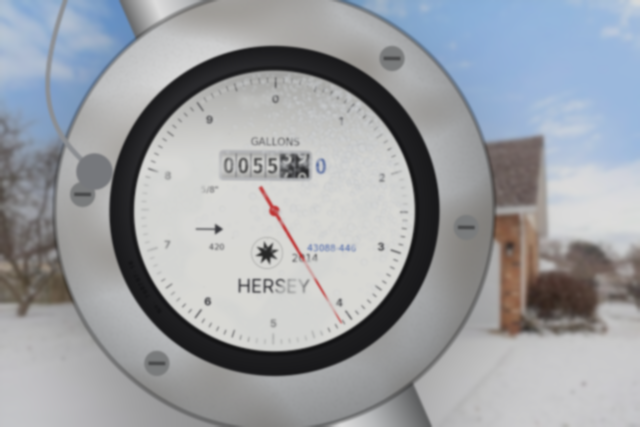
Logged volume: 55394.1,gal
